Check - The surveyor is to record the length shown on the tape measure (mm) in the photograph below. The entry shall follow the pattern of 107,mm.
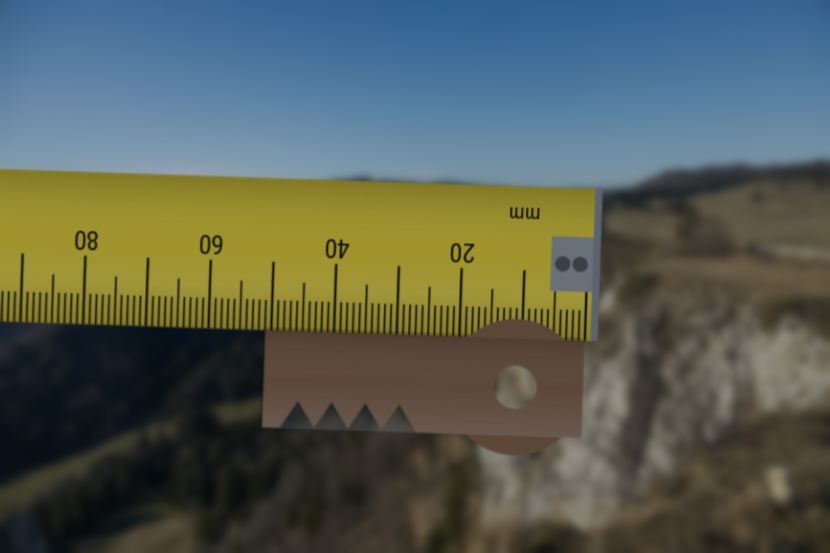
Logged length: 51,mm
